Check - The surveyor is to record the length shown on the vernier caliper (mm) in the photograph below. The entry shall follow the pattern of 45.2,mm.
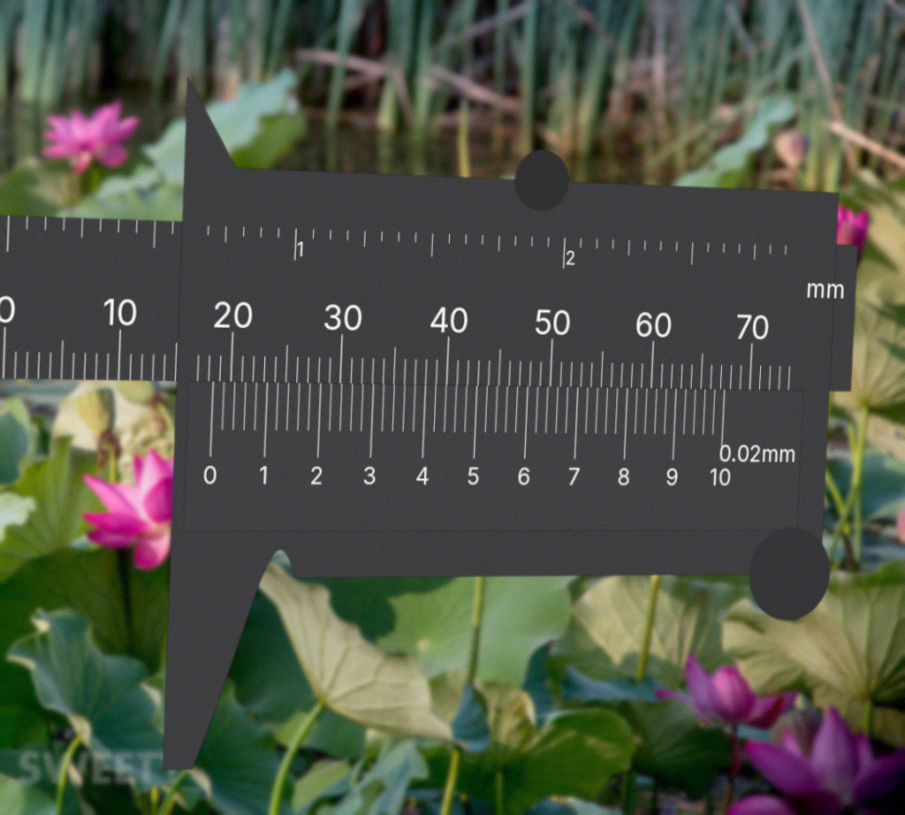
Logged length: 18.4,mm
